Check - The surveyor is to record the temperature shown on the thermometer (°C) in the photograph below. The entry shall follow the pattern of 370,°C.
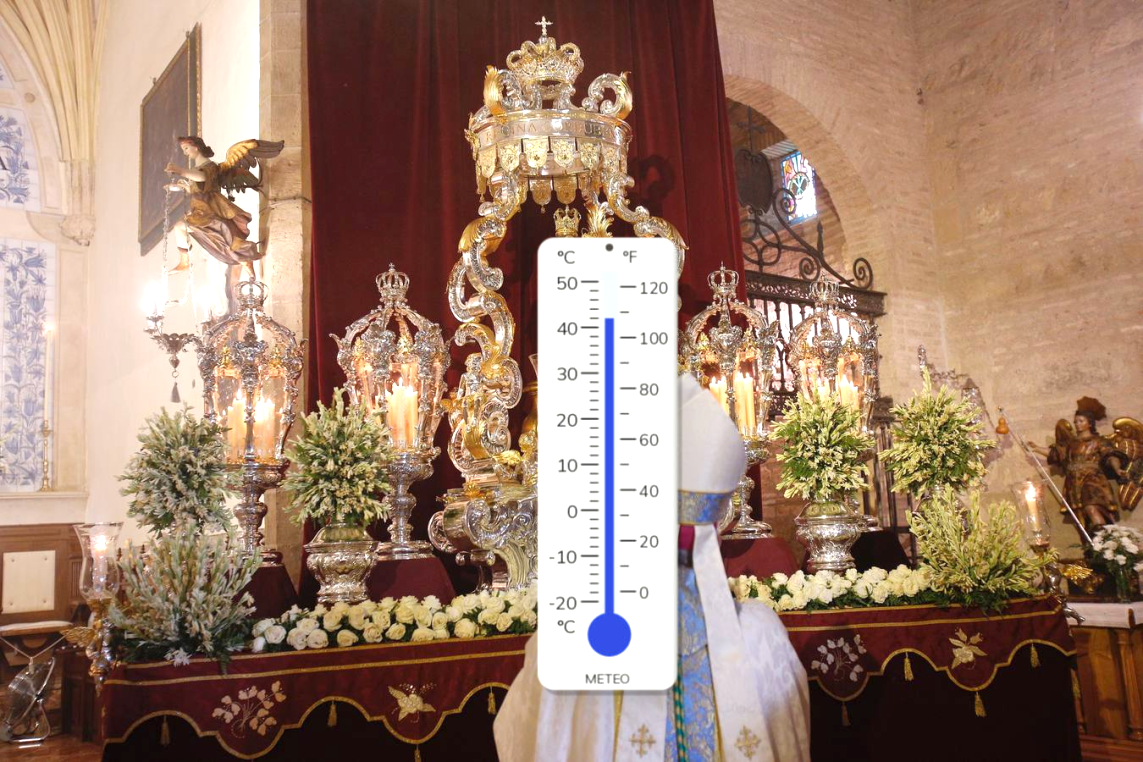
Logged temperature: 42,°C
